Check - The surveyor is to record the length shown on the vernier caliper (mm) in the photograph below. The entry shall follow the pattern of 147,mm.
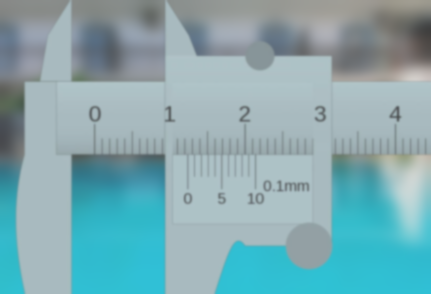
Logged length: 12.4,mm
